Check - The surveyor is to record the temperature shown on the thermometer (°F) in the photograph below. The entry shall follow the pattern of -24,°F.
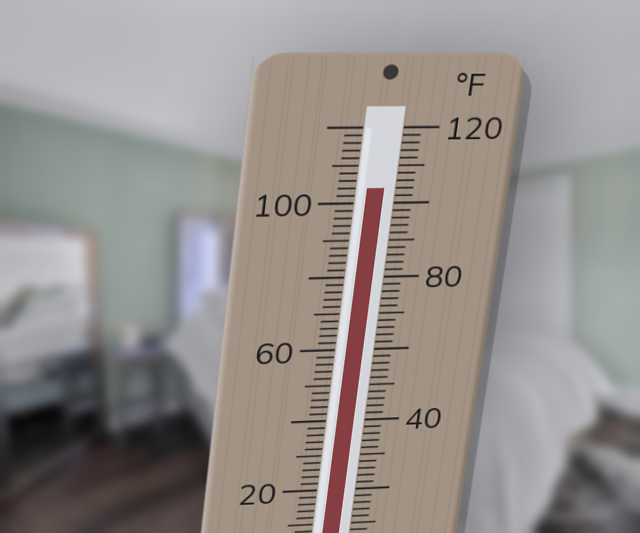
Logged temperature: 104,°F
